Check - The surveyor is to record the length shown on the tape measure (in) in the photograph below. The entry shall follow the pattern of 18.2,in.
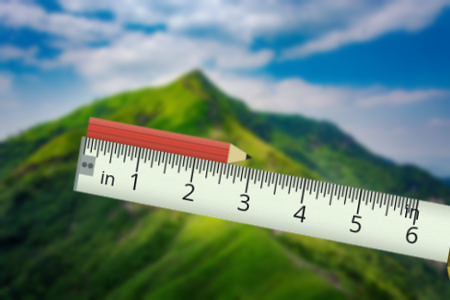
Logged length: 3,in
